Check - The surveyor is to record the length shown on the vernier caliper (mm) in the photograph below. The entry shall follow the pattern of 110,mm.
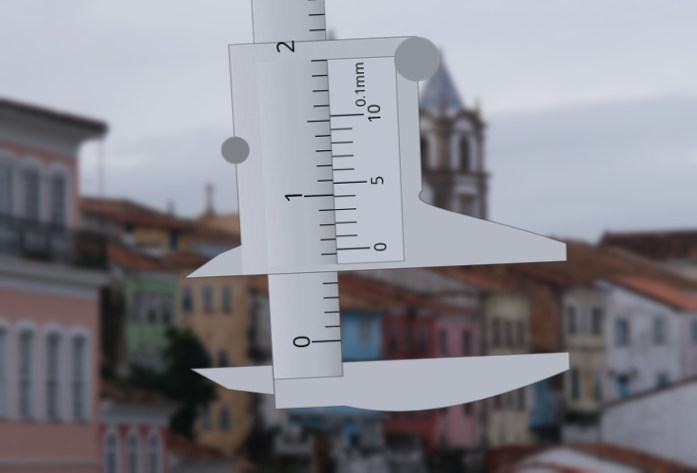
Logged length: 6.3,mm
